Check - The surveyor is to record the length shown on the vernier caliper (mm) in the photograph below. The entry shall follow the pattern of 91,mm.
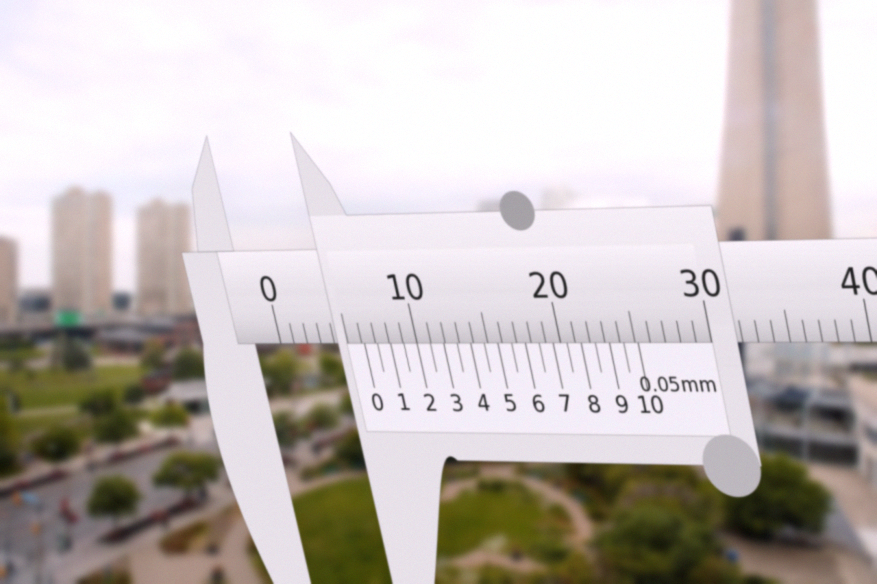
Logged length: 6.2,mm
